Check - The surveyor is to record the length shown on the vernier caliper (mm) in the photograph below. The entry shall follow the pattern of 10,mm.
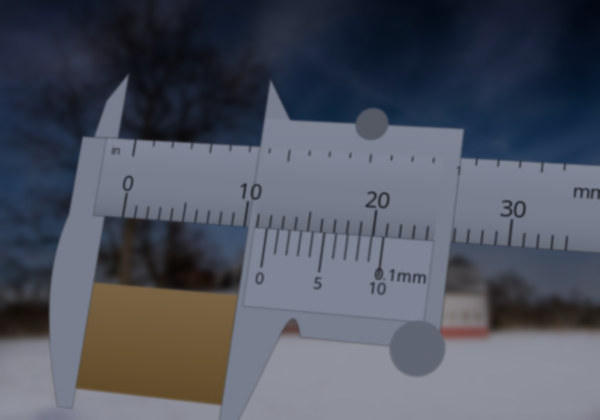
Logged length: 11.8,mm
